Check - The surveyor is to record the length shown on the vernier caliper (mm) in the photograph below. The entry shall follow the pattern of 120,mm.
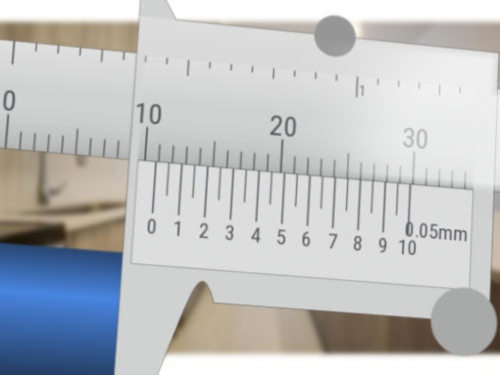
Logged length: 10.8,mm
